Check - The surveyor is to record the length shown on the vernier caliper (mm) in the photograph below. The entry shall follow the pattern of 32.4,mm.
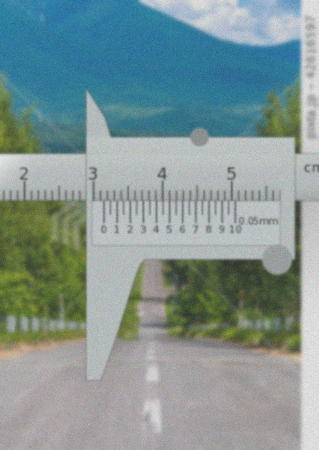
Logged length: 31.5,mm
